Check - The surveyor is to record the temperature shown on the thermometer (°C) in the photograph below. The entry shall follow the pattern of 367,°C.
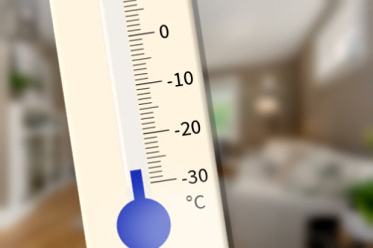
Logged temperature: -27,°C
